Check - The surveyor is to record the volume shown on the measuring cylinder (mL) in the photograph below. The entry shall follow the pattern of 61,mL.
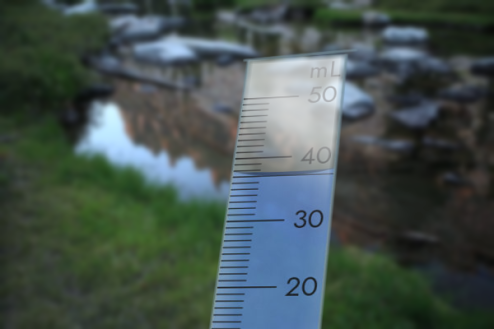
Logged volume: 37,mL
